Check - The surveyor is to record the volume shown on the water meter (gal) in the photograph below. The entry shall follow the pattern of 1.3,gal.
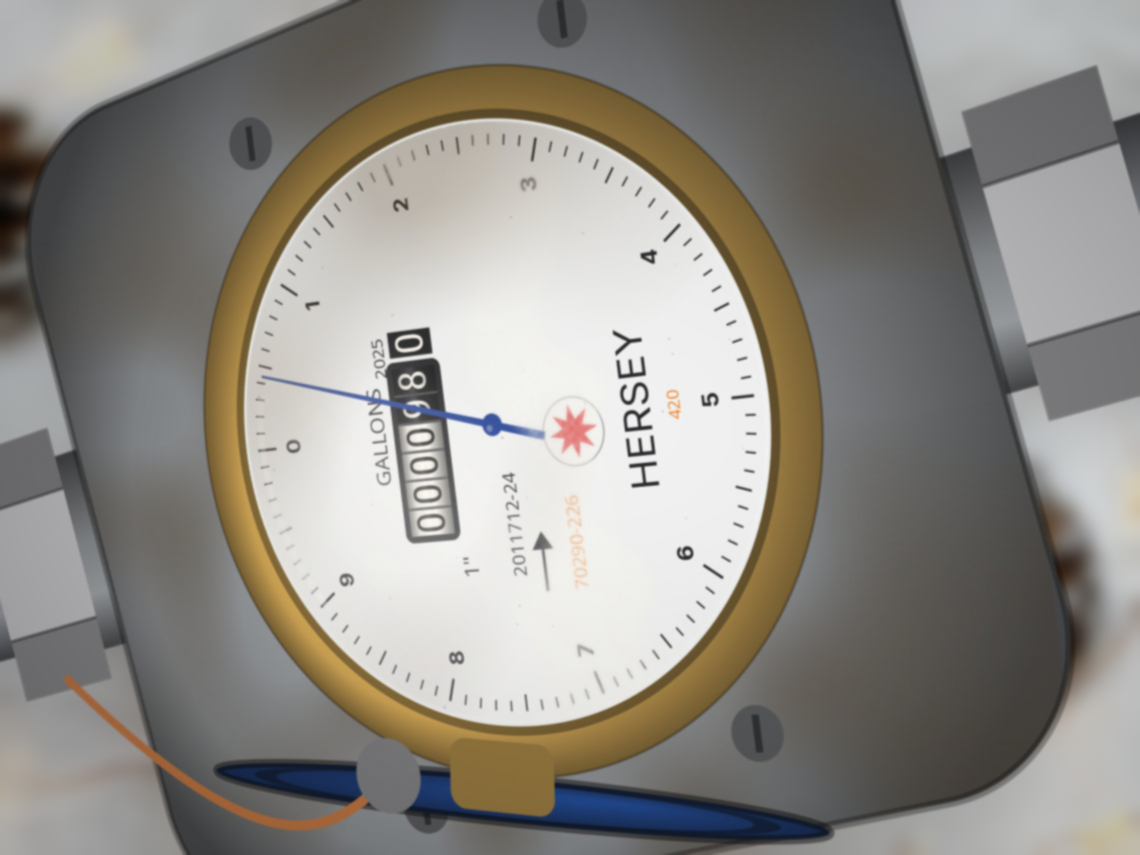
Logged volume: 980.4,gal
